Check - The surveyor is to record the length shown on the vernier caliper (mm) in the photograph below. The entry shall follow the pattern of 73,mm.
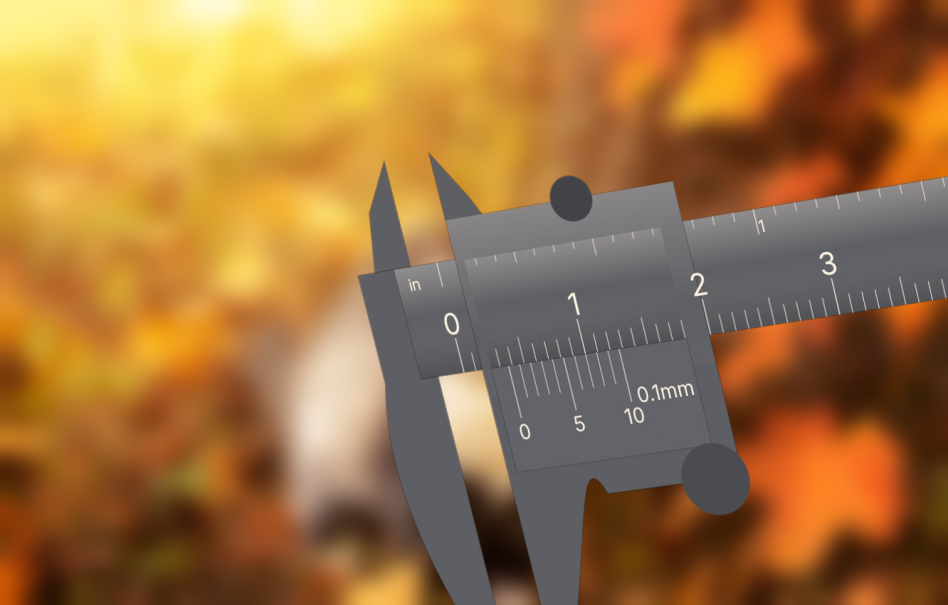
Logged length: 3.7,mm
